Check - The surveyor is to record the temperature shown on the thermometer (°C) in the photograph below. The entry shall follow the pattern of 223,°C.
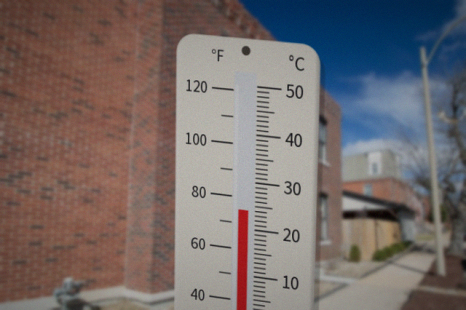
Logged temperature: 24,°C
